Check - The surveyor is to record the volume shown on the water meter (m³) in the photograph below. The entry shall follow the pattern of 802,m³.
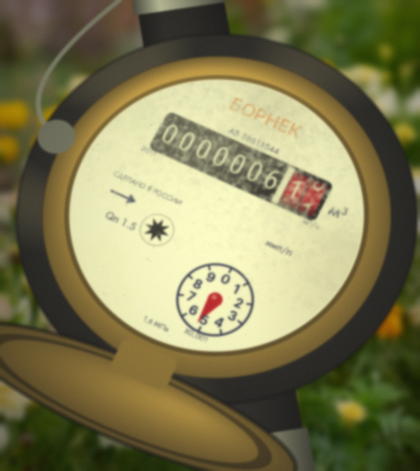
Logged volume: 6.105,m³
